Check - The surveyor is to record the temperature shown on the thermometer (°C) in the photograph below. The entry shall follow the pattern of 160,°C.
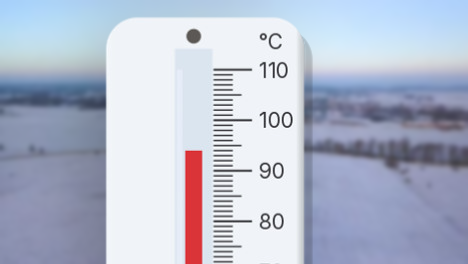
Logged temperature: 94,°C
